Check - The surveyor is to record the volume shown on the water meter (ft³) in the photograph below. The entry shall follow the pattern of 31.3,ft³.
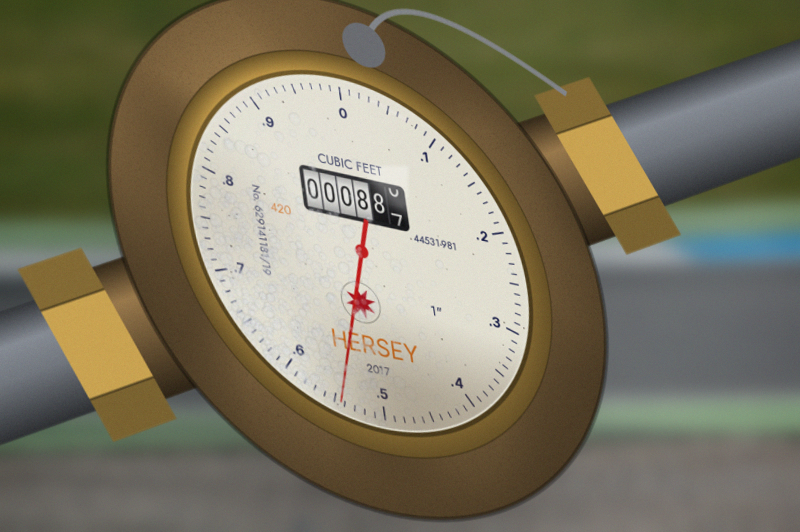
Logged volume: 886.54,ft³
